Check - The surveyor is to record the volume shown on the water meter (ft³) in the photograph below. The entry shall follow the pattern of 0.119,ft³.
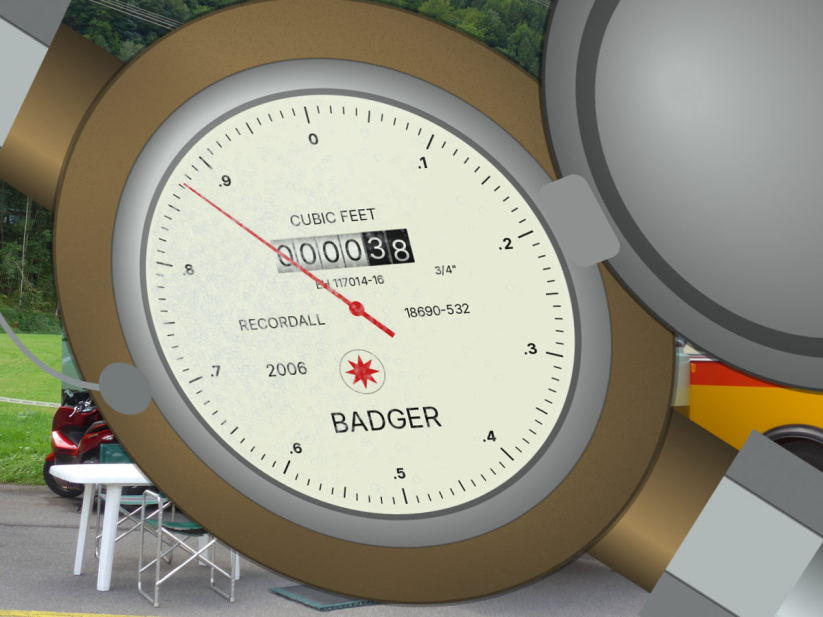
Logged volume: 37.87,ft³
